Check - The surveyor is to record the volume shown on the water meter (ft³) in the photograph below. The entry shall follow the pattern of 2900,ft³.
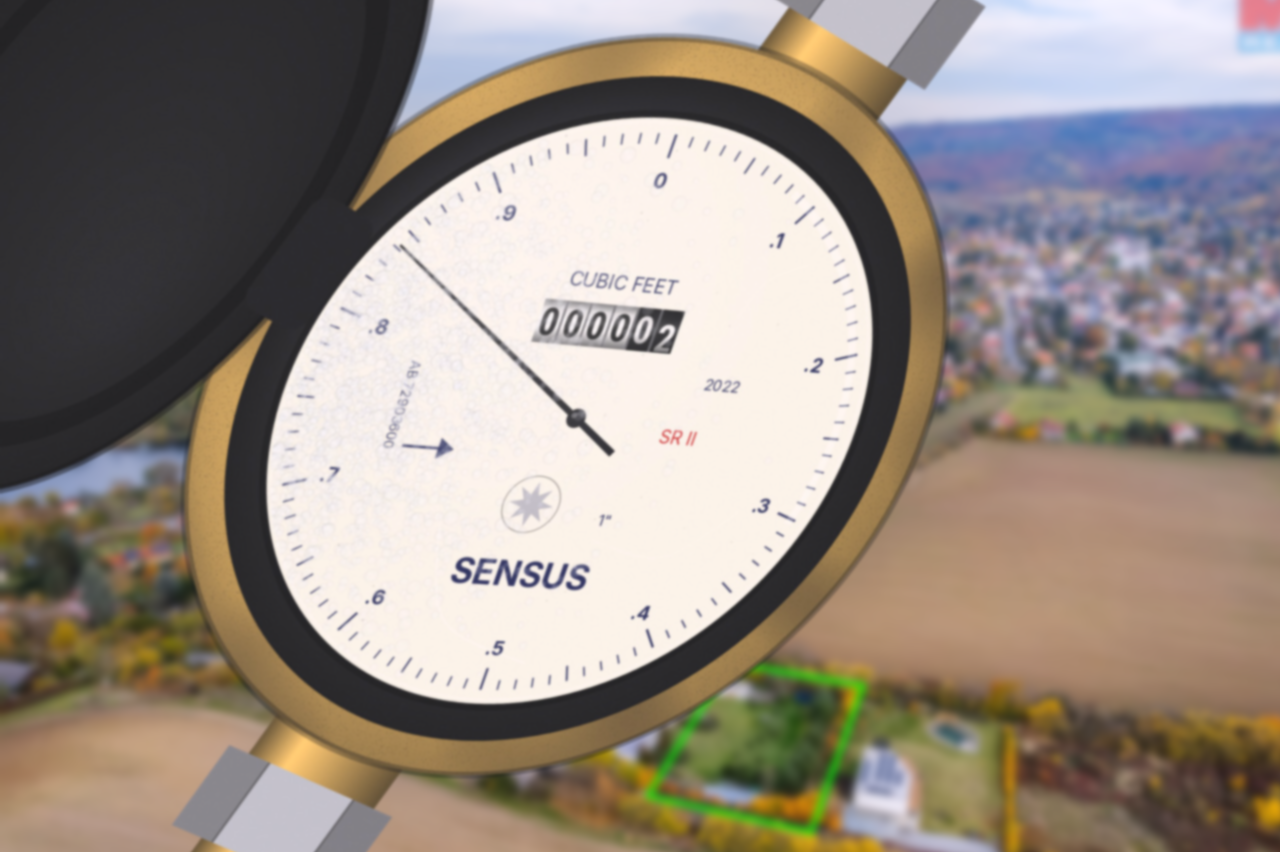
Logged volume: 1.84,ft³
